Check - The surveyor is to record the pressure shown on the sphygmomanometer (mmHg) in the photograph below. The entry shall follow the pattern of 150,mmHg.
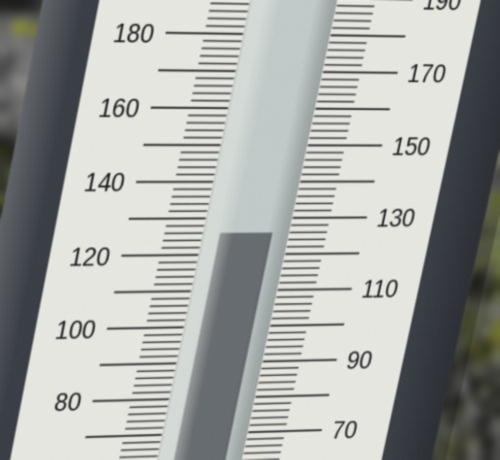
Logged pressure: 126,mmHg
